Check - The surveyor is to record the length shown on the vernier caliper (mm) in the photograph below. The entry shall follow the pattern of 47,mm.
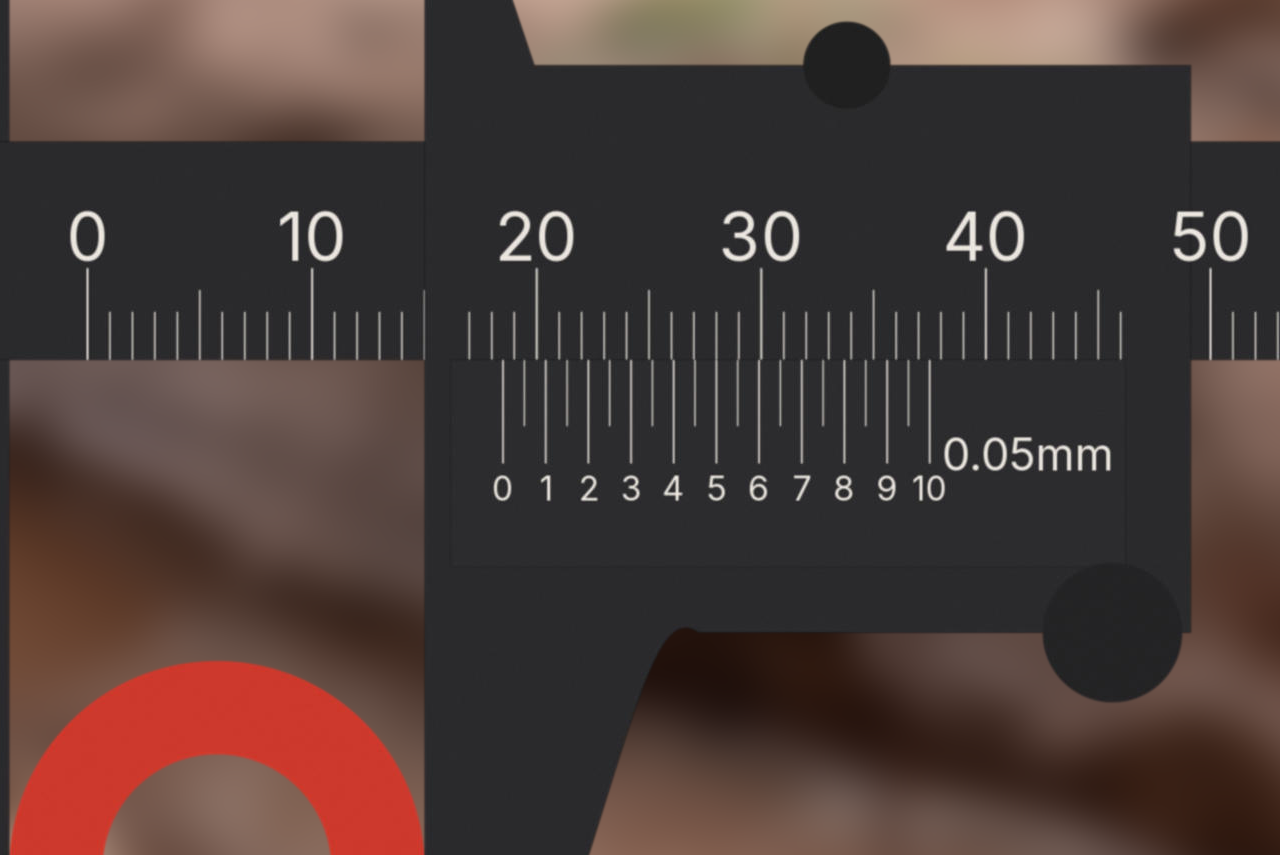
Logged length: 18.5,mm
